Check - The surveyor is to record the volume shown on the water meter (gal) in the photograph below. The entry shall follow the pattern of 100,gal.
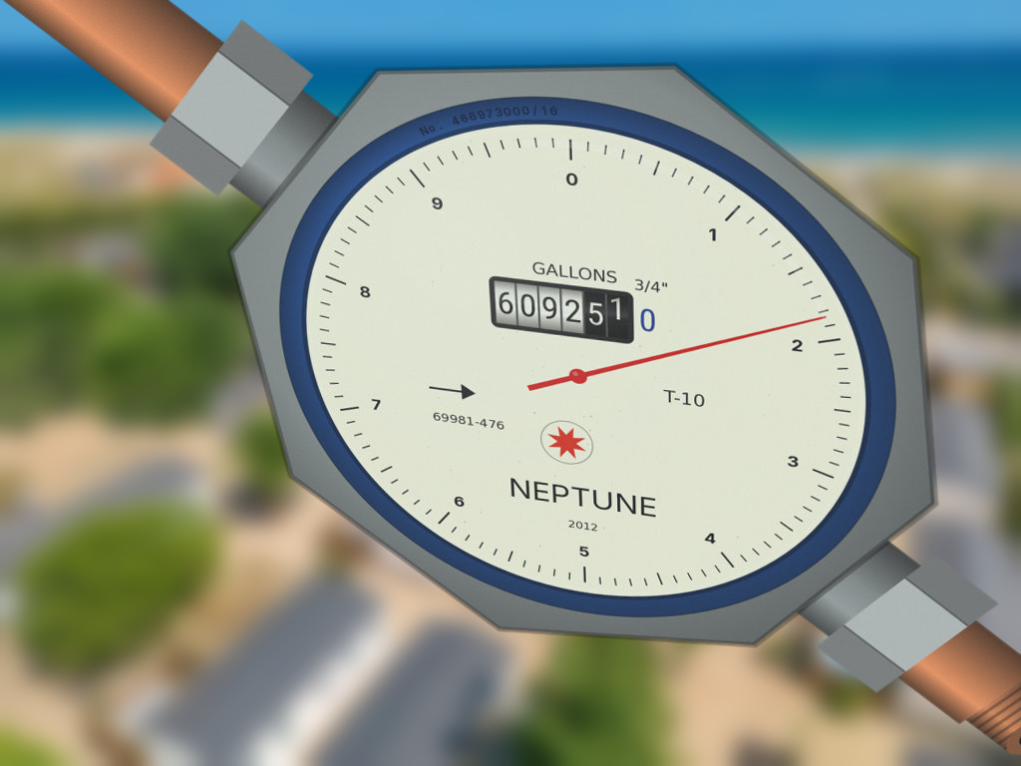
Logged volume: 6092511.8,gal
